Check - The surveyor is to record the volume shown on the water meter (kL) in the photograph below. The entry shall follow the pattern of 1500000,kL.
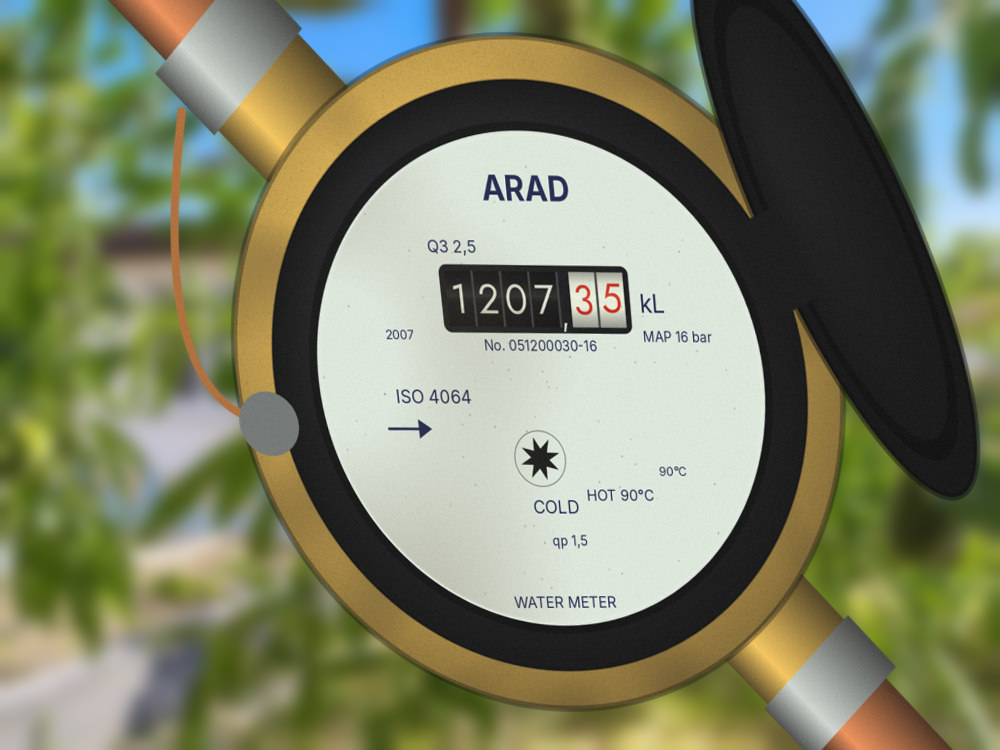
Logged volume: 1207.35,kL
